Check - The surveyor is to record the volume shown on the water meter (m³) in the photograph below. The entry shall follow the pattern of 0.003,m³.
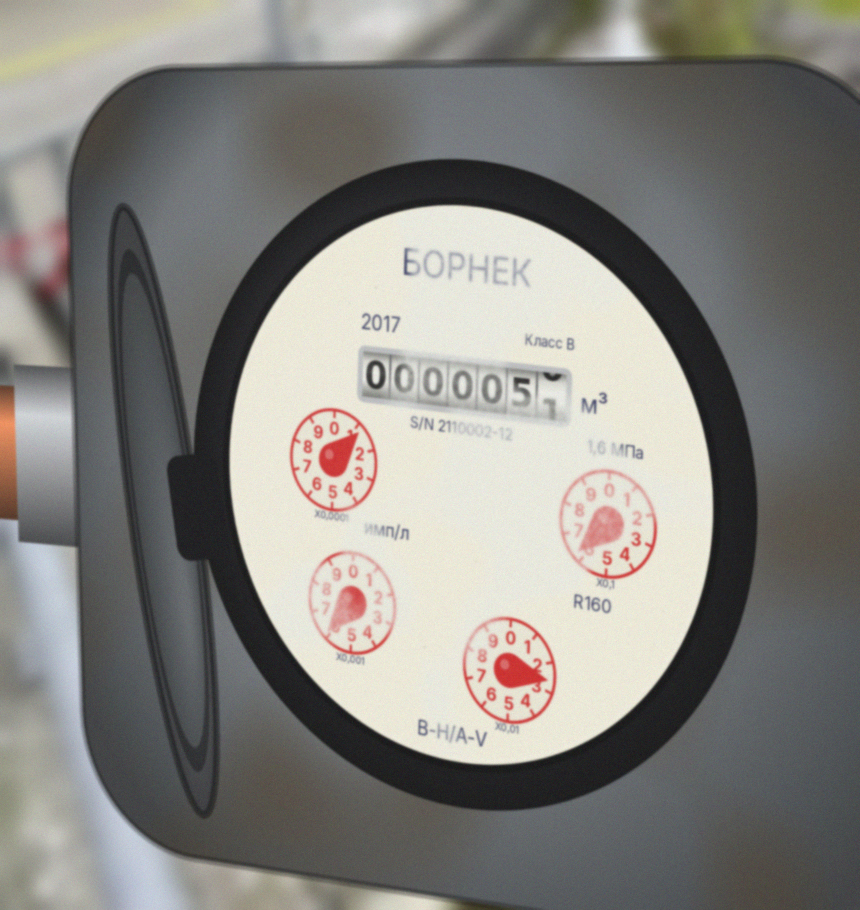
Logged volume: 50.6261,m³
